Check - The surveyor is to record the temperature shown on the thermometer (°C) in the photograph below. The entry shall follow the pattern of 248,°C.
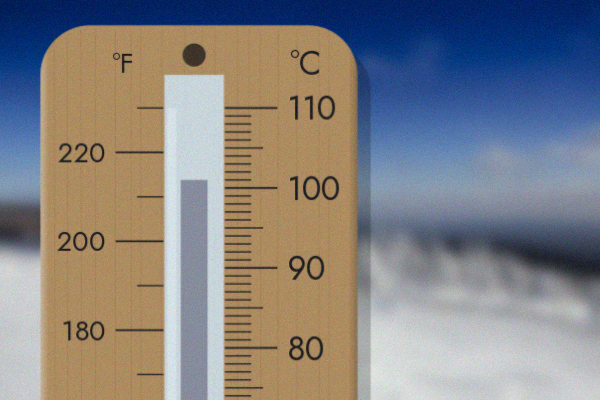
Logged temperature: 101,°C
